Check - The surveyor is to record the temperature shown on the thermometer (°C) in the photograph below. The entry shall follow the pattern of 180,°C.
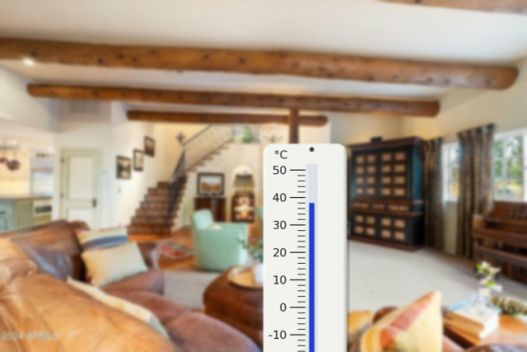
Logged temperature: 38,°C
